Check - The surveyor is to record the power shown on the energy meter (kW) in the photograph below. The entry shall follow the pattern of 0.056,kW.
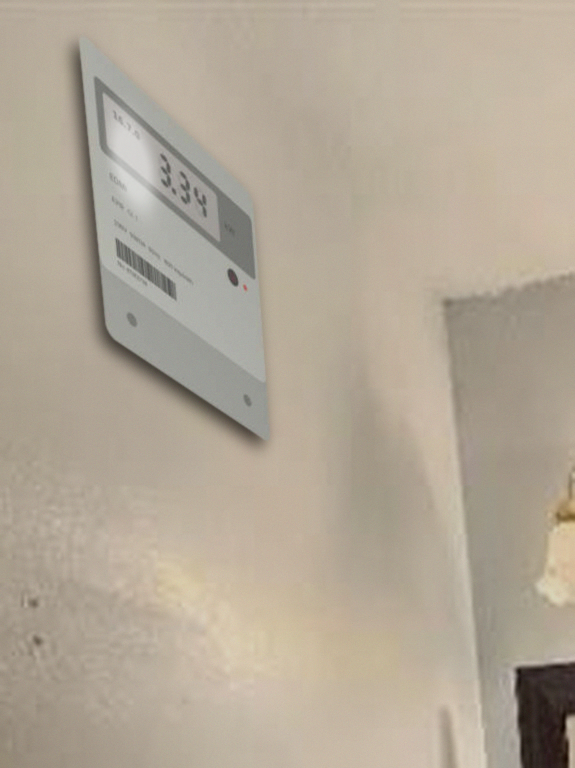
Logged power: 3.34,kW
